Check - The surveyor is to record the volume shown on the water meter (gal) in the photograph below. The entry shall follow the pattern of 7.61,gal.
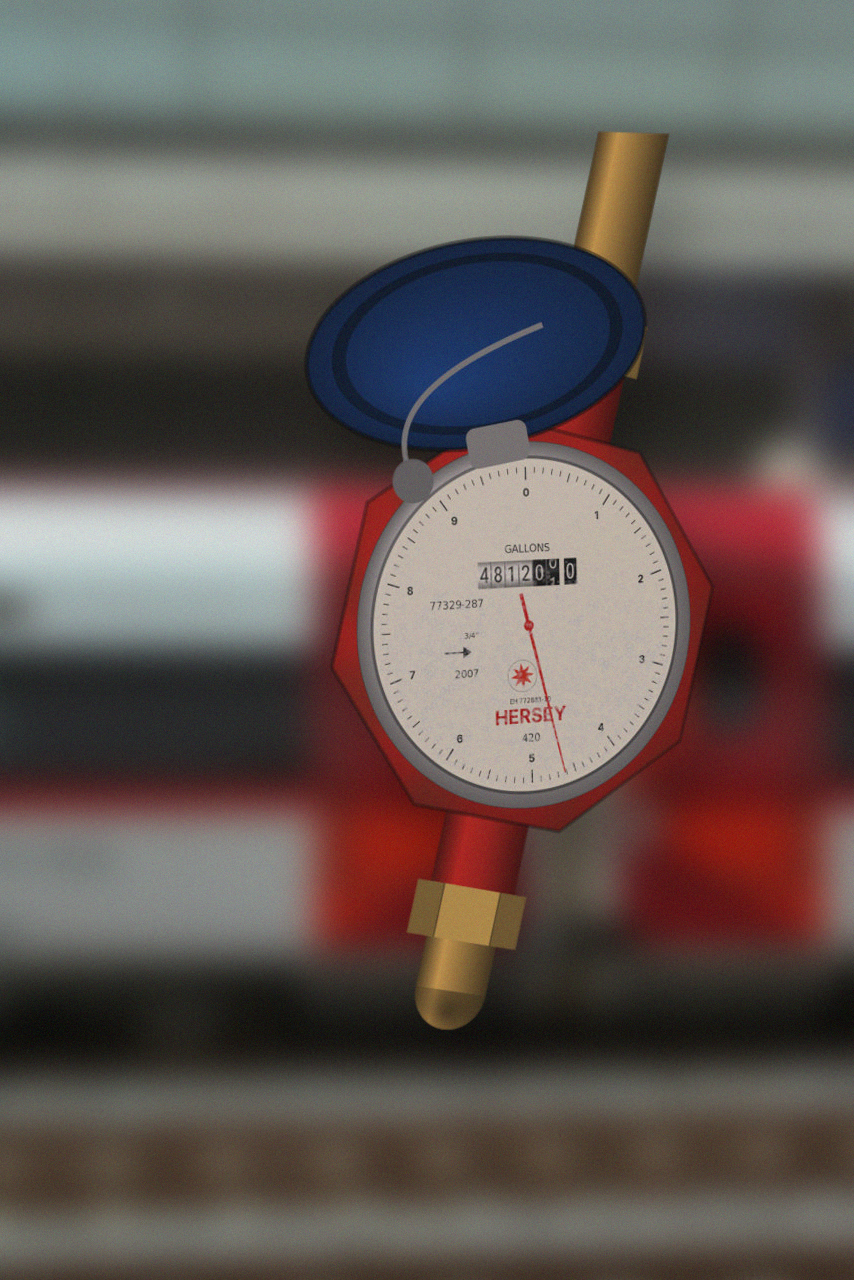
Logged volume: 4812004.6,gal
